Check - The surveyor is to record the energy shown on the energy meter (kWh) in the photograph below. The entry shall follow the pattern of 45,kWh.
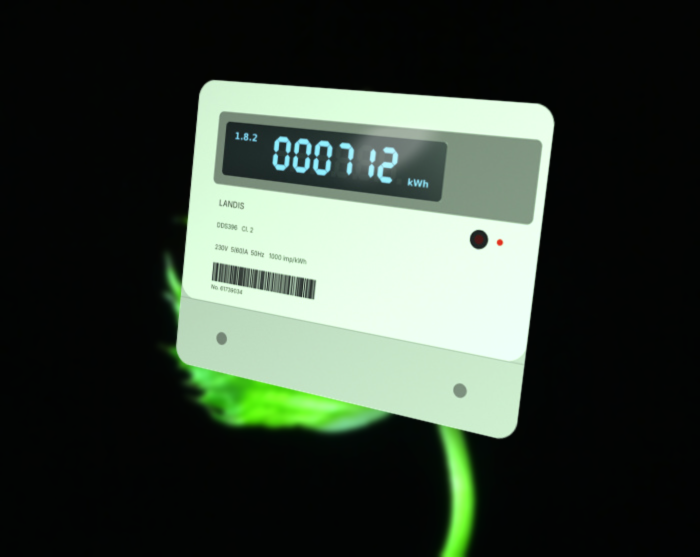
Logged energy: 712,kWh
